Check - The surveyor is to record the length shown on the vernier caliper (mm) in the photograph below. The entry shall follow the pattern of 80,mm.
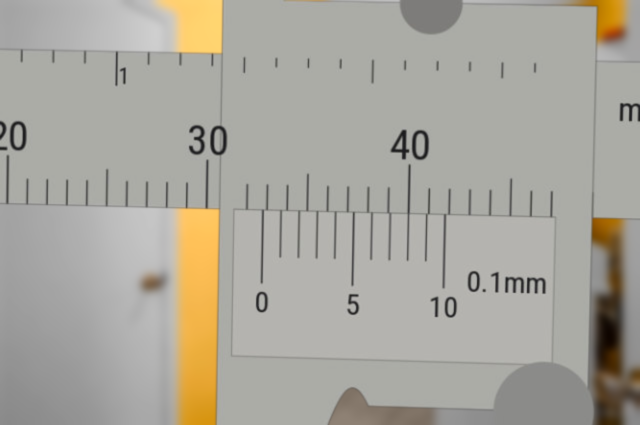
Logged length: 32.8,mm
